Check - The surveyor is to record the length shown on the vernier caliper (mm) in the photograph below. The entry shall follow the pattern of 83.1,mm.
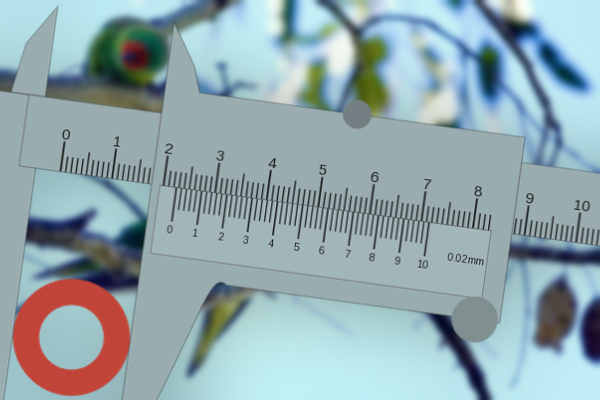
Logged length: 22.5,mm
